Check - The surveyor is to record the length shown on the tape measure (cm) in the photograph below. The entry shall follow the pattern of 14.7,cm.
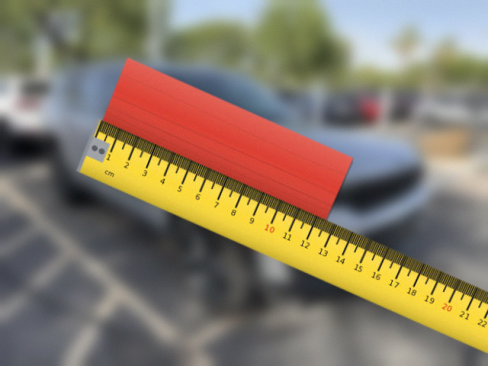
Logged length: 12.5,cm
